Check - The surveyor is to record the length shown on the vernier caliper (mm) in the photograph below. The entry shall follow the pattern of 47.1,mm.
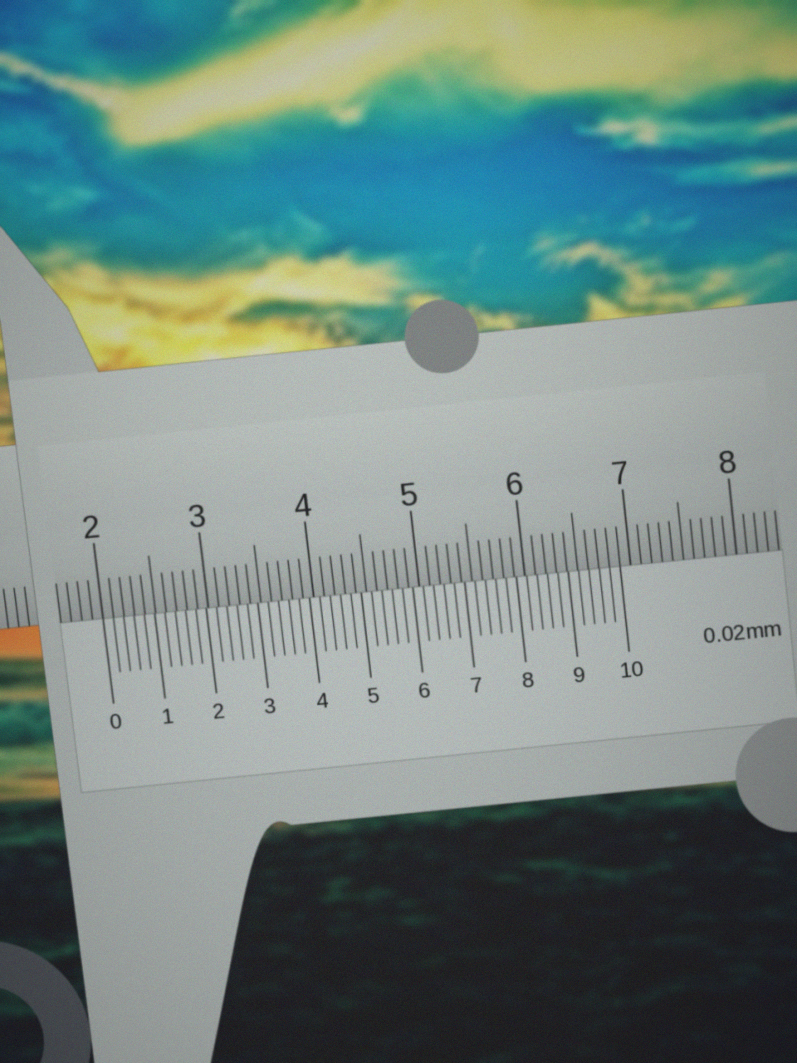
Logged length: 20.0,mm
